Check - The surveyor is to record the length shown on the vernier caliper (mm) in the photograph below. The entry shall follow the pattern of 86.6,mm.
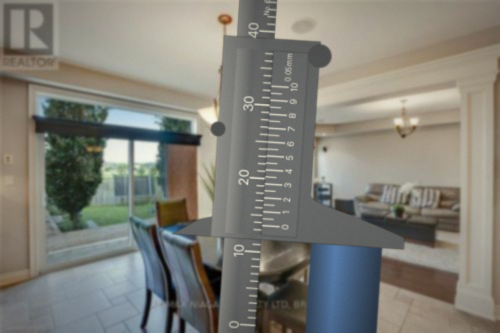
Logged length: 13.6,mm
